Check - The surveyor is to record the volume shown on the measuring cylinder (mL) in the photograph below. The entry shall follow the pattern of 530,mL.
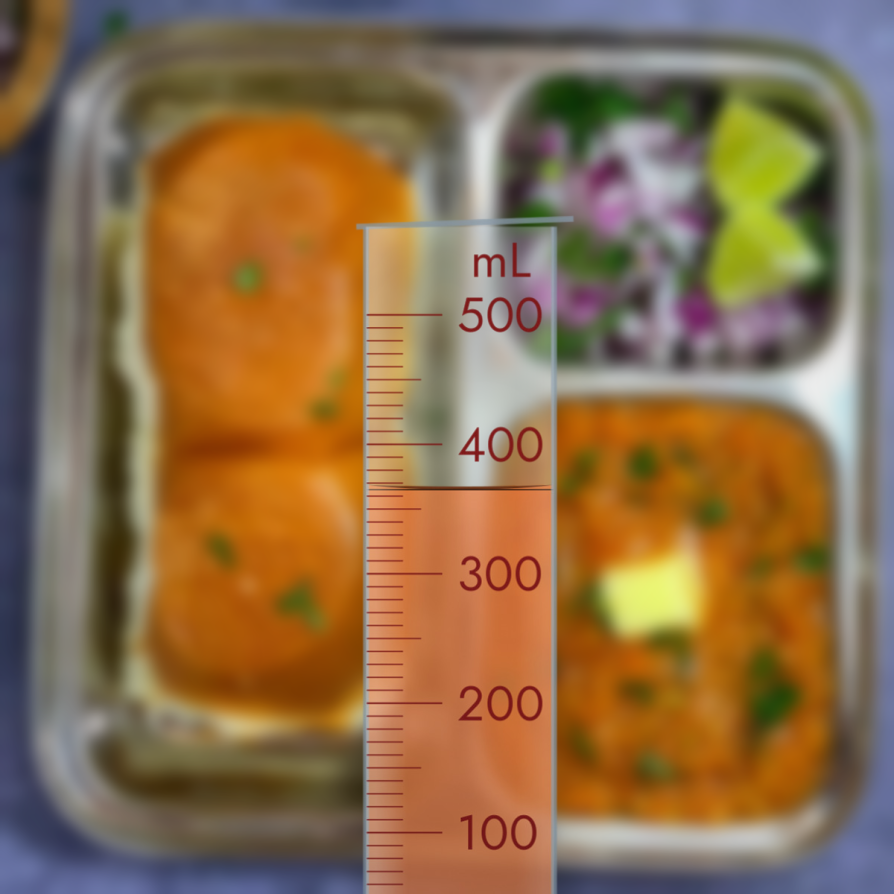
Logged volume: 365,mL
